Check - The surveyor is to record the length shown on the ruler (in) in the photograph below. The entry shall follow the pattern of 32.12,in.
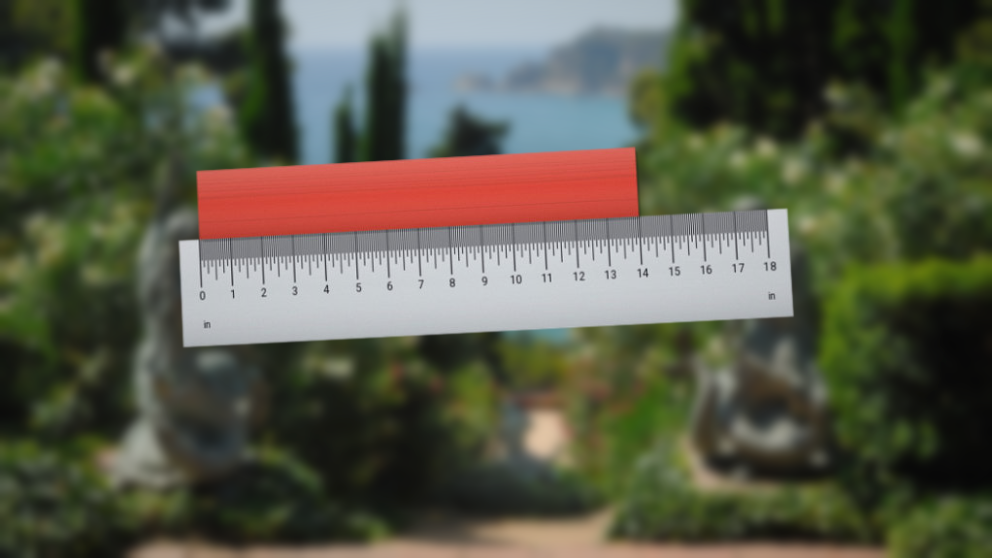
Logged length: 14,in
